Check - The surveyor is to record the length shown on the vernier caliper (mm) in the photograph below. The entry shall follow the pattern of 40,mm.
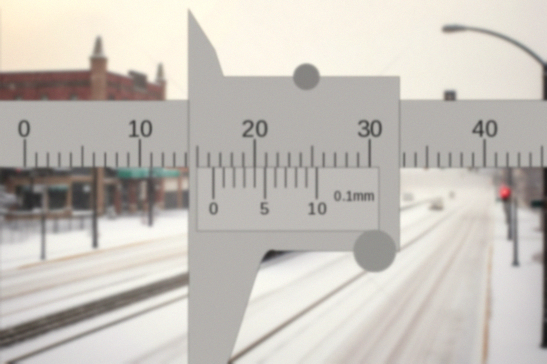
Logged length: 16.4,mm
